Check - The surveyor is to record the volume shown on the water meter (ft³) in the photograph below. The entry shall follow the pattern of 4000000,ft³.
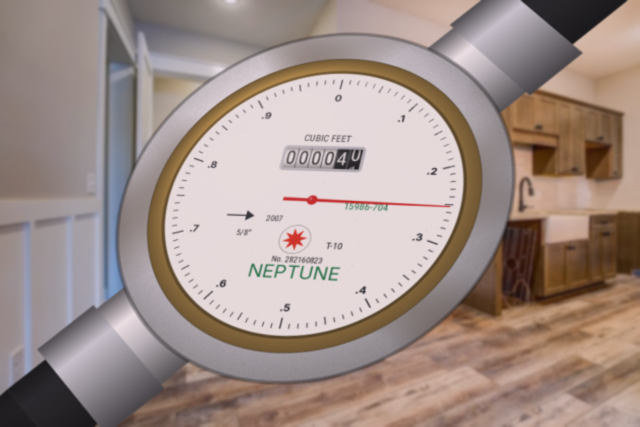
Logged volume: 40.25,ft³
